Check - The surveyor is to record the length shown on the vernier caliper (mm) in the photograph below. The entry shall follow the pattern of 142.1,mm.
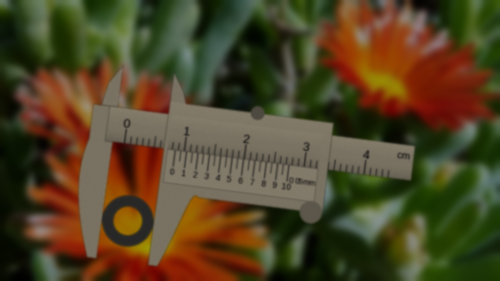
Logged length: 8.5,mm
